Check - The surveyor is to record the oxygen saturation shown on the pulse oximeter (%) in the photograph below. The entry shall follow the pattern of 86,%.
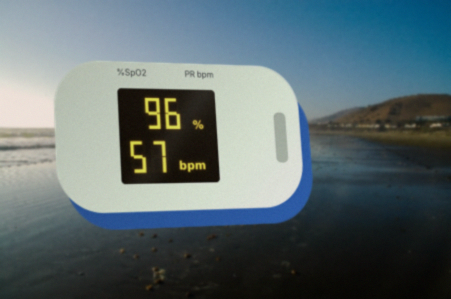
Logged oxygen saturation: 96,%
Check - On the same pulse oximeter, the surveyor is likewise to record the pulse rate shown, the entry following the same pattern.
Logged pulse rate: 57,bpm
